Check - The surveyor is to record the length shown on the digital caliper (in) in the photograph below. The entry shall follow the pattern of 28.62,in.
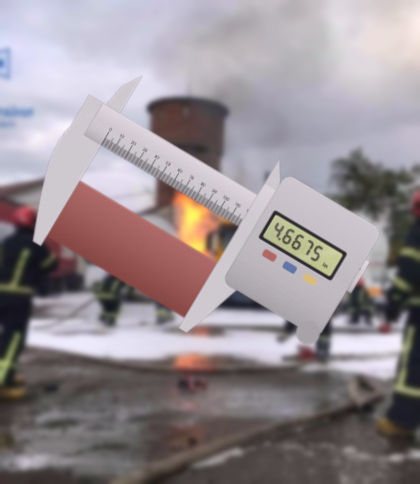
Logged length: 4.6675,in
